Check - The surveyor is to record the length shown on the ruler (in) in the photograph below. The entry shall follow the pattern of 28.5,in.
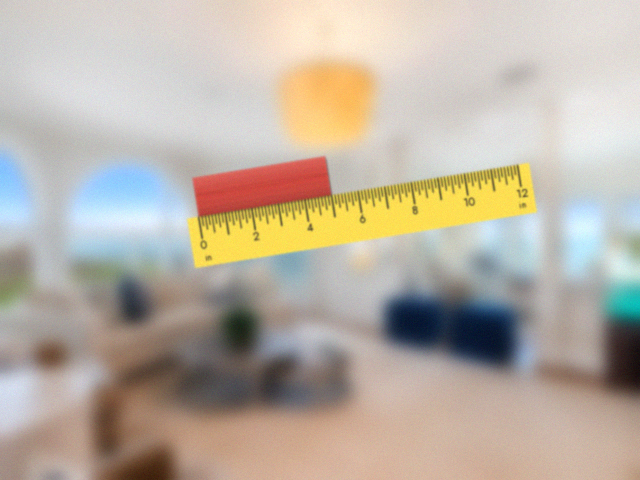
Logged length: 5,in
